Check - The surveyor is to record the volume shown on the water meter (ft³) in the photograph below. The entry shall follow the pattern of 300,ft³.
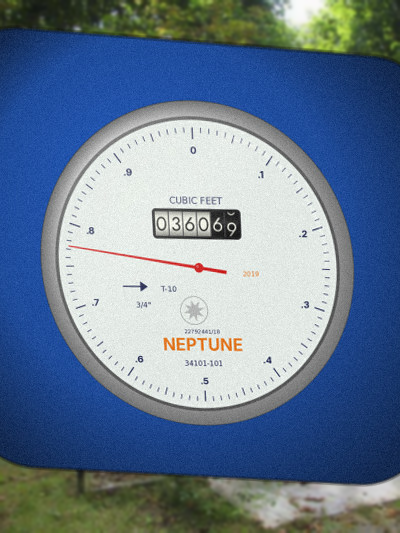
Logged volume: 36068.77,ft³
